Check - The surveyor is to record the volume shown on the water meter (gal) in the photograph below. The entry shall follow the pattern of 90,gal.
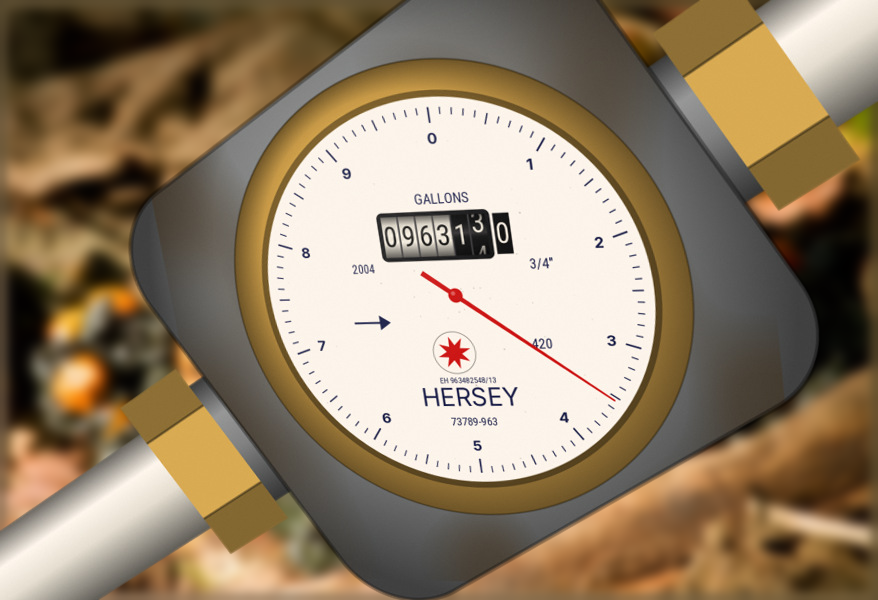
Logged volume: 963133.5,gal
